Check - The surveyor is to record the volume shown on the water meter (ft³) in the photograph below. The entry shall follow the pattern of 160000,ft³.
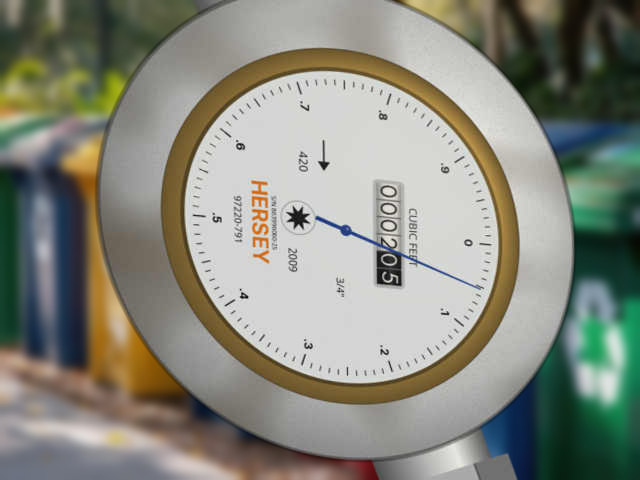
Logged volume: 205.05,ft³
